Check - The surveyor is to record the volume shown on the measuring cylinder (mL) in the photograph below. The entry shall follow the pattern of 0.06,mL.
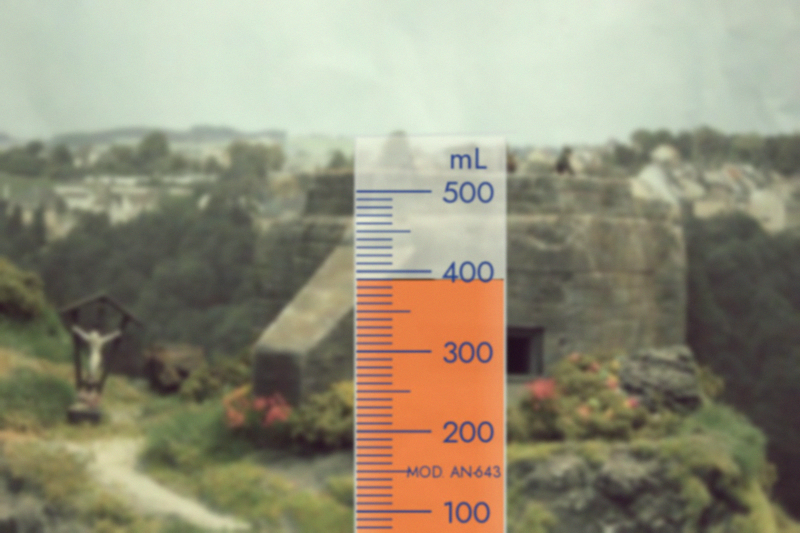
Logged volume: 390,mL
